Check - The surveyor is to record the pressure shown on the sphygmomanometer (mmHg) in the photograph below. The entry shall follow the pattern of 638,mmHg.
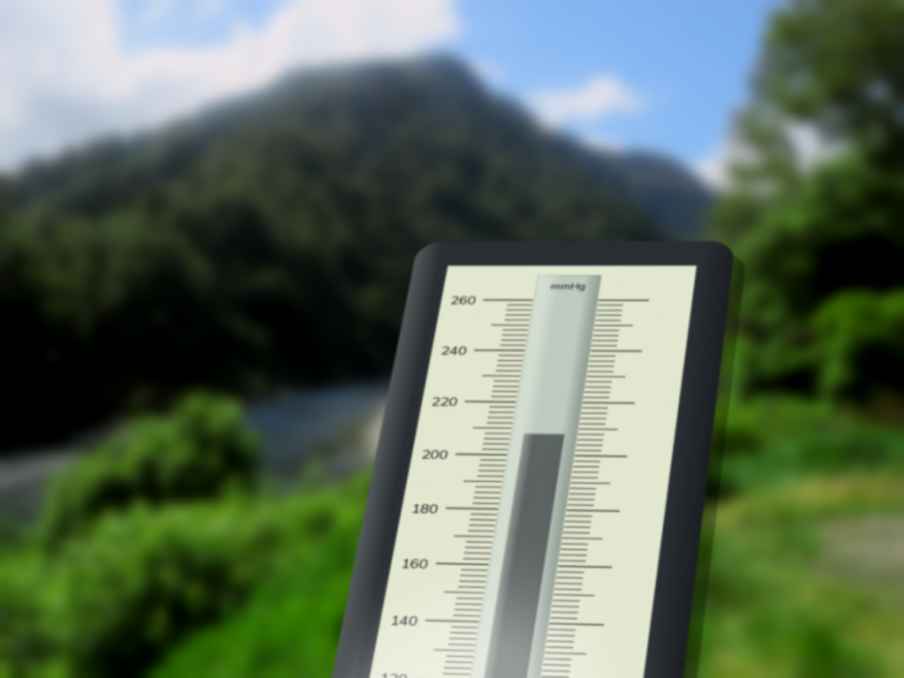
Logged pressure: 208,mmHg
